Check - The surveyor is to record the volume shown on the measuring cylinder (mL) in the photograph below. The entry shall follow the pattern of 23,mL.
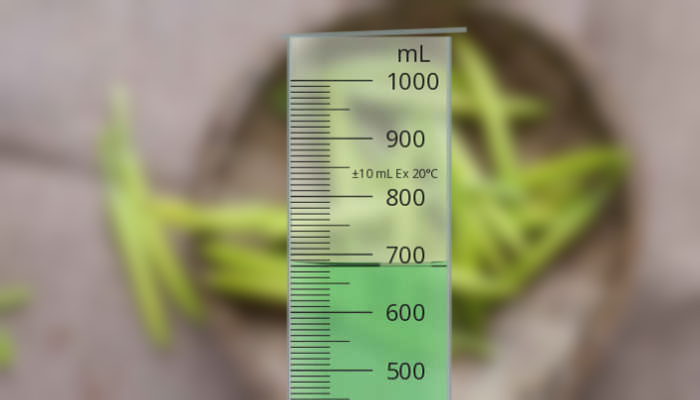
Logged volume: 680,mL
